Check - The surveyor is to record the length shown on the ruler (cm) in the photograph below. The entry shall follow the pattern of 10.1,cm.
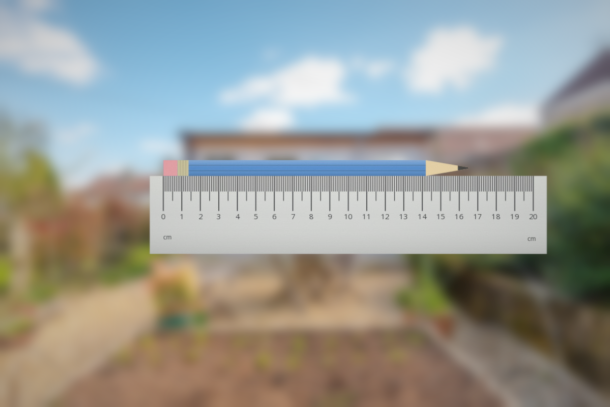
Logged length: 16.5,cm
